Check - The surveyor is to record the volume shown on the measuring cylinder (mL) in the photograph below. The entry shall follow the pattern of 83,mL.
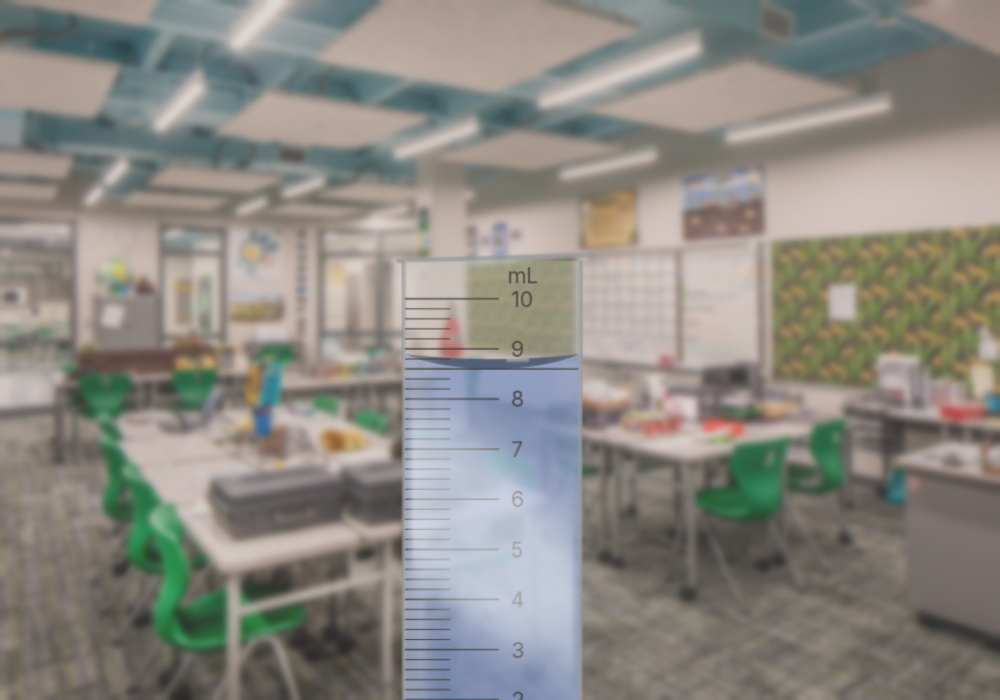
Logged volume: 8.6,mL
